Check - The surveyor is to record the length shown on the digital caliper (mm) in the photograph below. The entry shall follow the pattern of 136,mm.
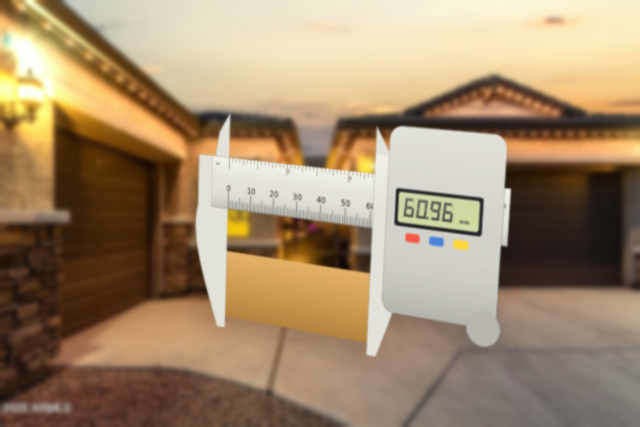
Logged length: 60.96,mm
